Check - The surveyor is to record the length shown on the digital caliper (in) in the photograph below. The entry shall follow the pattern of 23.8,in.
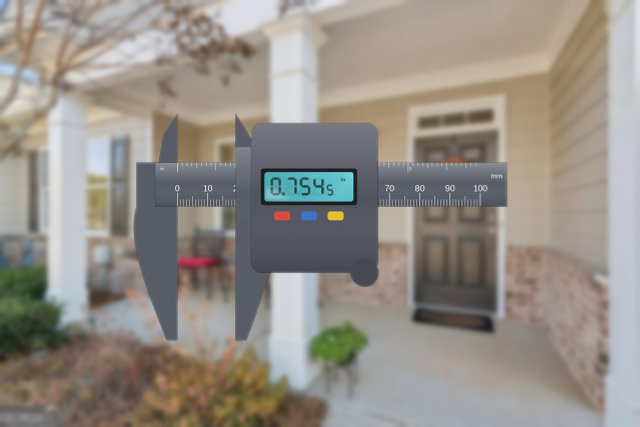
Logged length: 0.7545,in
